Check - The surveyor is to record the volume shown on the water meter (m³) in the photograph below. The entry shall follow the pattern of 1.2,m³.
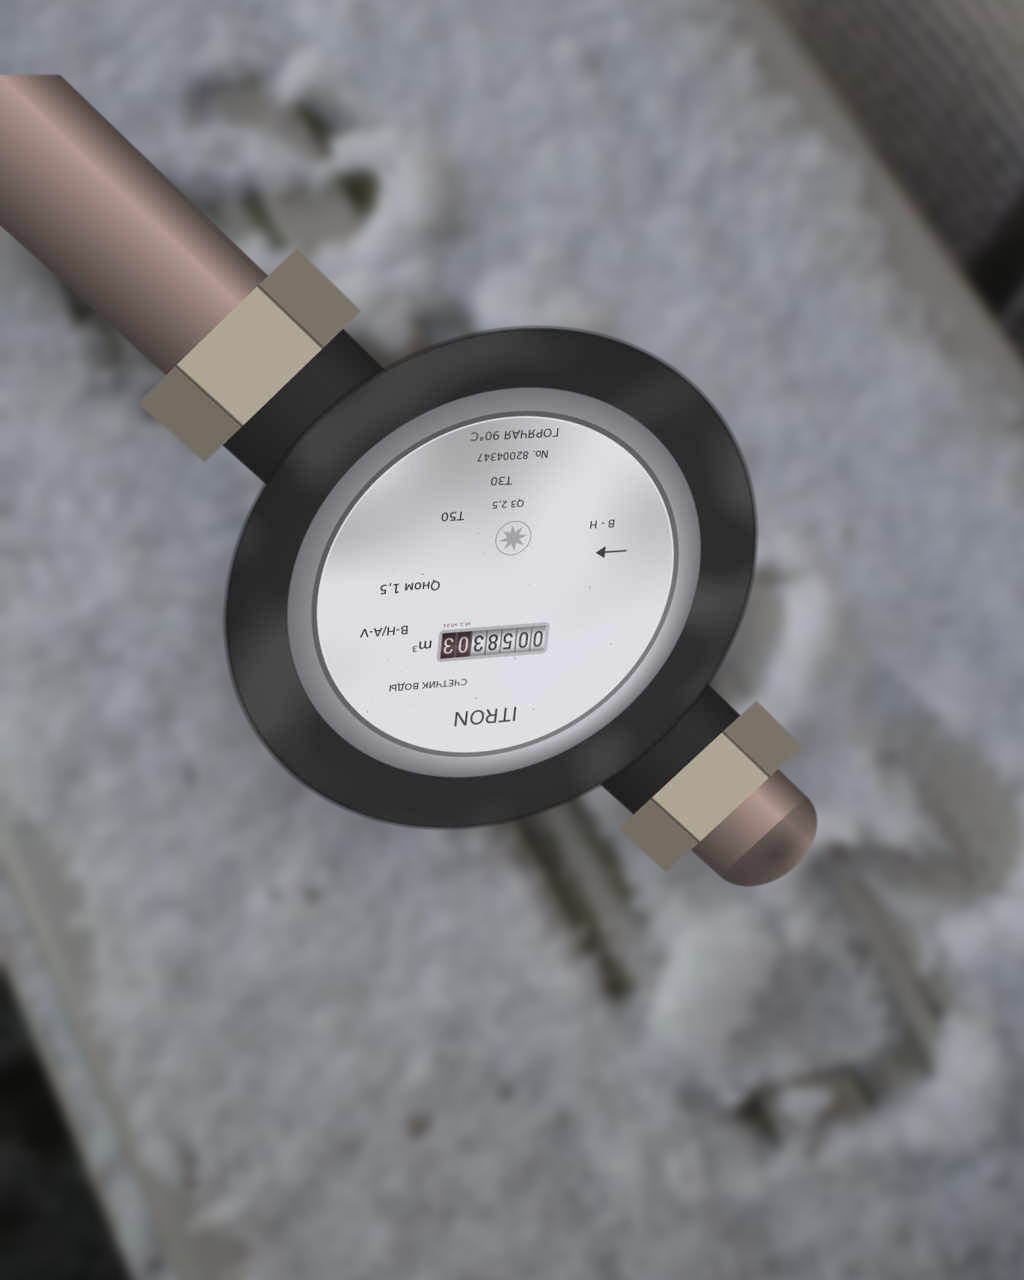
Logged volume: 583.03,m³
